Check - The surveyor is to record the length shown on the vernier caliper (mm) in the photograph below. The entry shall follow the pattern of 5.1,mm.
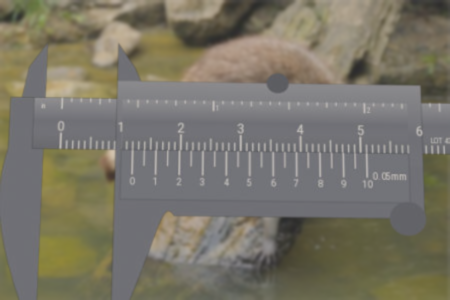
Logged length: 12.0,mm
